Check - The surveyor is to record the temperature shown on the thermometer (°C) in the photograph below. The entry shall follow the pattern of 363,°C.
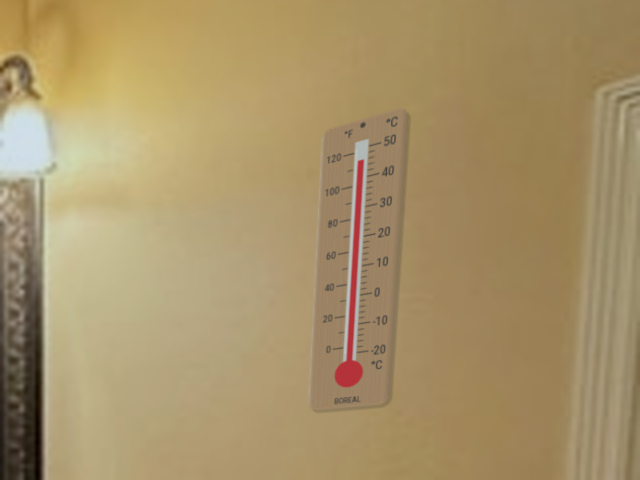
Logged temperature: 46,°C
